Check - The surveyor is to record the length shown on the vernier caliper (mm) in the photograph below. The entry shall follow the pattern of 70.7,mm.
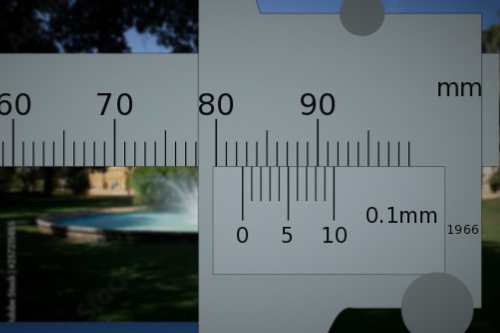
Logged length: 82.6,mm
